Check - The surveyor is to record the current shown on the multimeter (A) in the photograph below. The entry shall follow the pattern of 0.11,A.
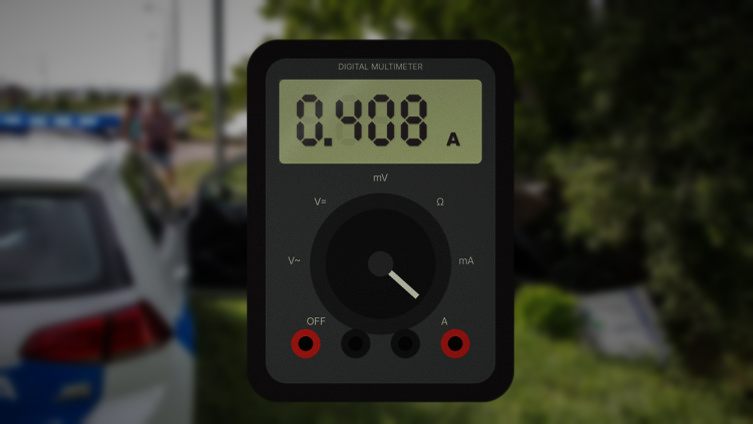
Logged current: 0.408,A
